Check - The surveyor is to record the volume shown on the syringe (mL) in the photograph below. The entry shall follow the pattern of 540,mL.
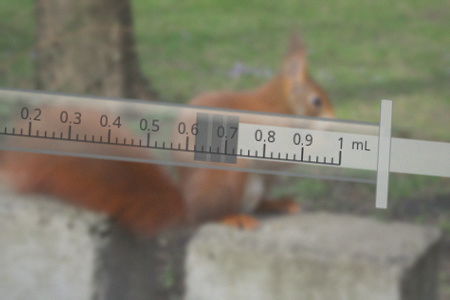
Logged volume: 0.62,mL
